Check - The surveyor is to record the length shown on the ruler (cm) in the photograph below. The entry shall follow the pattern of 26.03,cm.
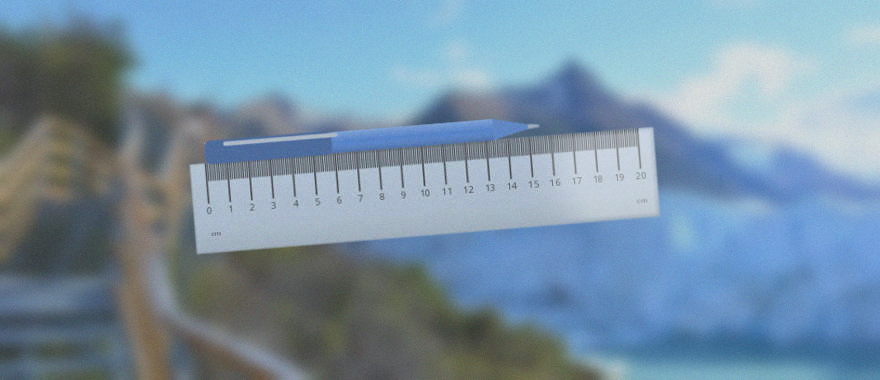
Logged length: 15.5,cm
